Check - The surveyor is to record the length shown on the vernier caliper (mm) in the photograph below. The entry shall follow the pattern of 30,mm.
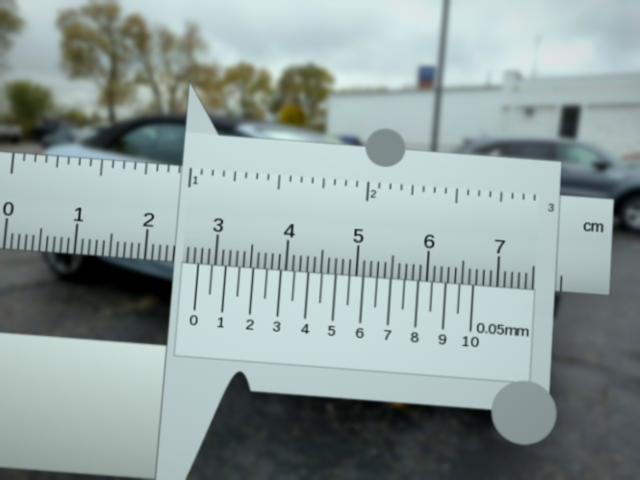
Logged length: 27.6,mm
